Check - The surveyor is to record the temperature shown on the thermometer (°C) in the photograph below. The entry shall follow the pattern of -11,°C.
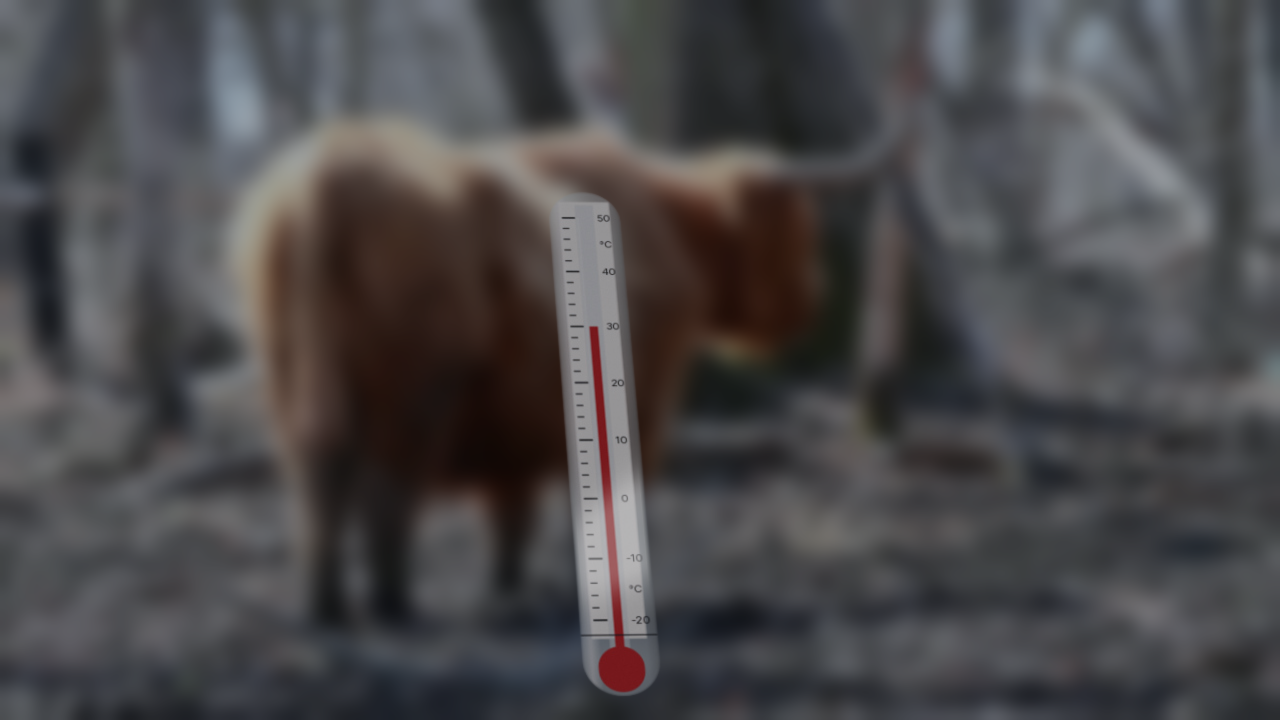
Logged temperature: 30,°C
